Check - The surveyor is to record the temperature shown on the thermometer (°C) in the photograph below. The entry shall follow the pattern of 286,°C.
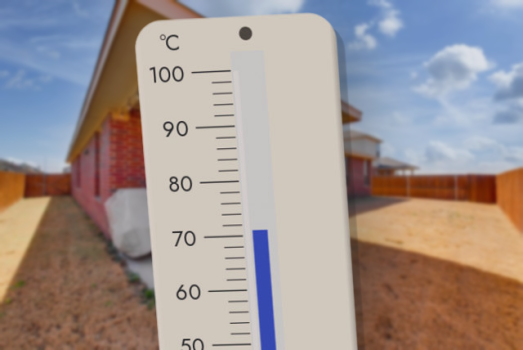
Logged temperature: 71,°C
